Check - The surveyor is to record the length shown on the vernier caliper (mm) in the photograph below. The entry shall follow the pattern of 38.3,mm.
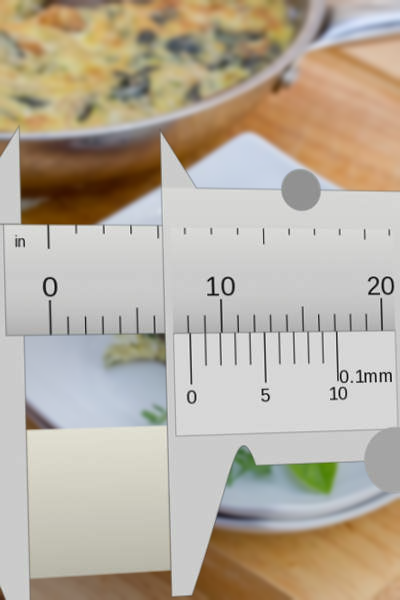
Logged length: 8.1,mm
